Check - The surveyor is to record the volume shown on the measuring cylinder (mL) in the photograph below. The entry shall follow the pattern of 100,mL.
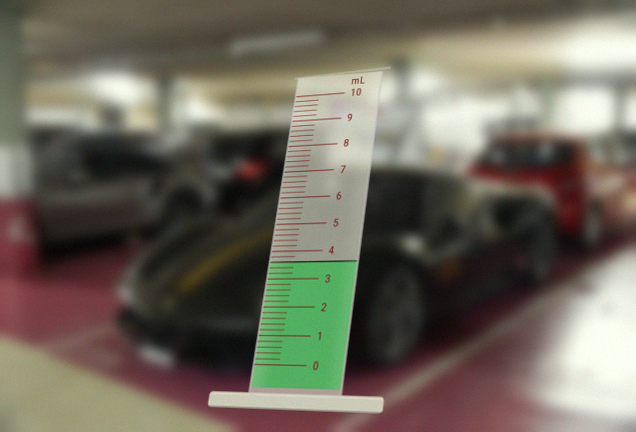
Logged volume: 3.6,mL
